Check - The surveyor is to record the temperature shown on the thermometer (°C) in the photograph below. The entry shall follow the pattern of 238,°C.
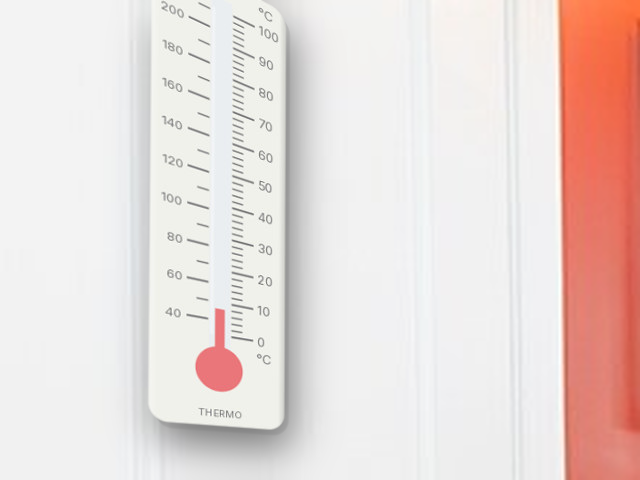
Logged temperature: 8,°C
